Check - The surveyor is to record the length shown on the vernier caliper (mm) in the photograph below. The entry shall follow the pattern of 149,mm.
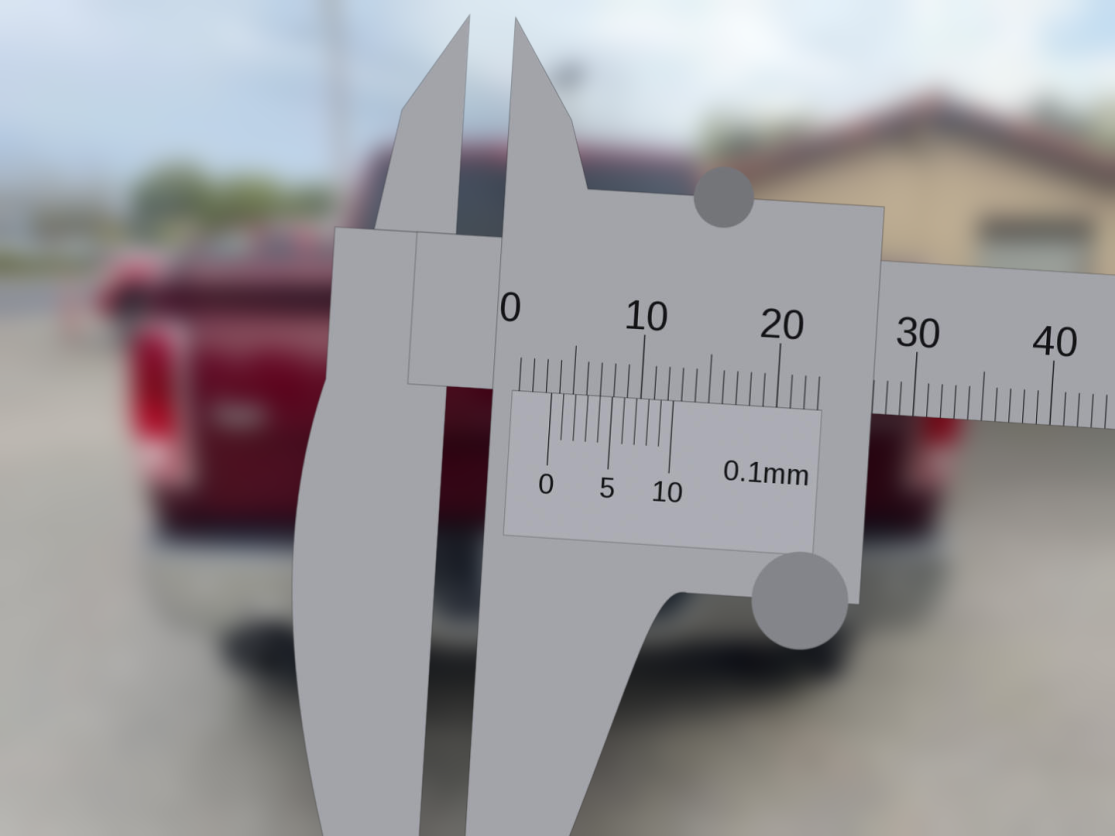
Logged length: 3.4,mm
